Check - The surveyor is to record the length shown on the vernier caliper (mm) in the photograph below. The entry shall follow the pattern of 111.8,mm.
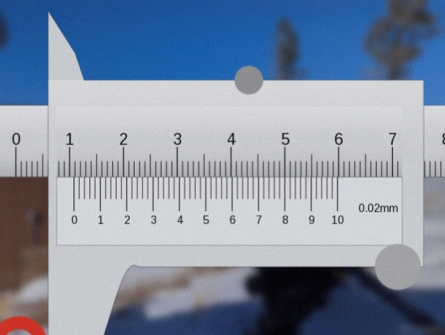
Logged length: 10.8,mm
